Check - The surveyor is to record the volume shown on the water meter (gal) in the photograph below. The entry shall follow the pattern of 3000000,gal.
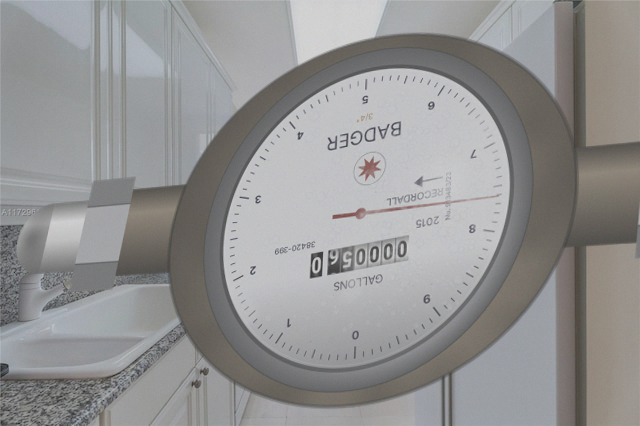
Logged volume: 557.6,gal
